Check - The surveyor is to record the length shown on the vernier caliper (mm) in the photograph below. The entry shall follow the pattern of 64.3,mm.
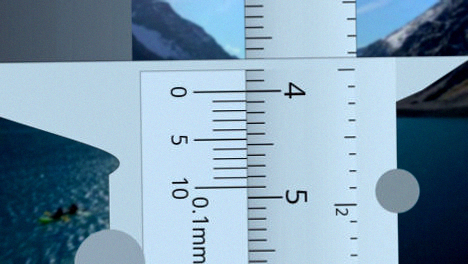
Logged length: 40.0,mm
